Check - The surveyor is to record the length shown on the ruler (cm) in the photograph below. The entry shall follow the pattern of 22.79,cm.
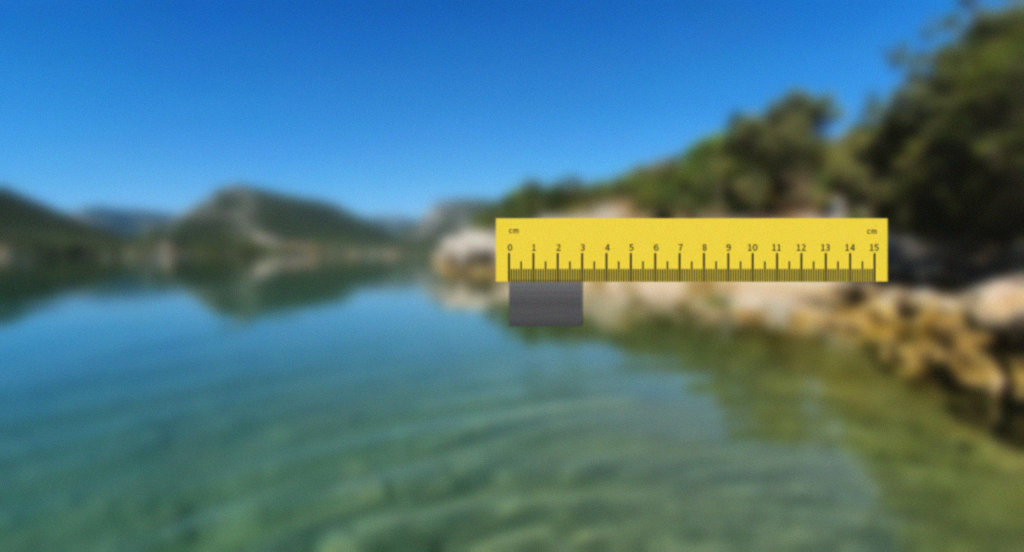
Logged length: 3,cm
